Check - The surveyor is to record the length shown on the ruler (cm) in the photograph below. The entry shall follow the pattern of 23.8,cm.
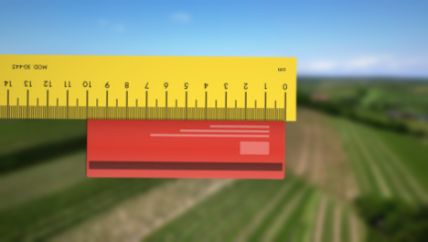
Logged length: 10,cm
